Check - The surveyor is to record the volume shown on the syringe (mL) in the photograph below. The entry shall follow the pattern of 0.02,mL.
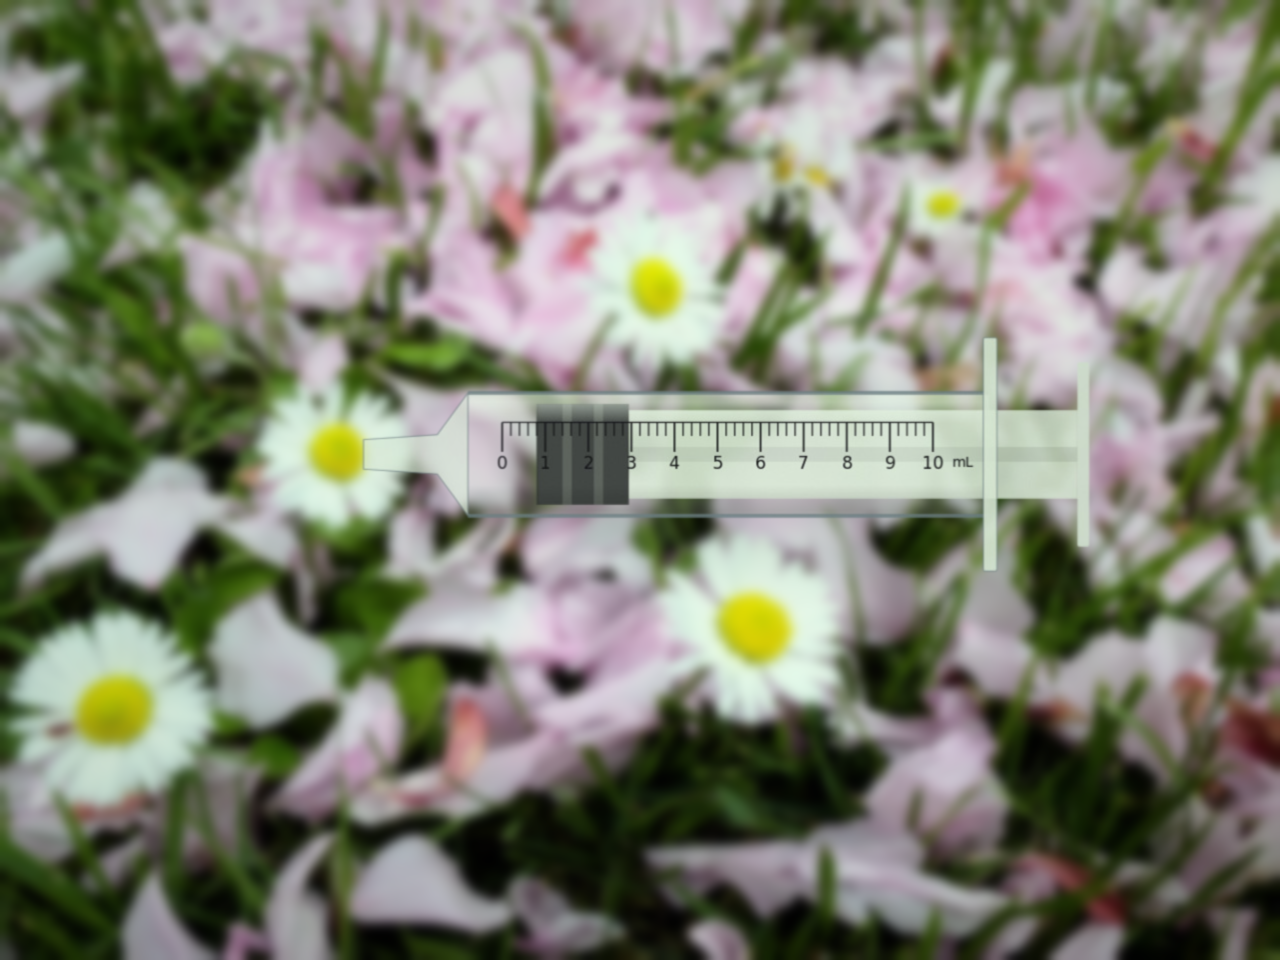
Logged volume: 0.8,mL
